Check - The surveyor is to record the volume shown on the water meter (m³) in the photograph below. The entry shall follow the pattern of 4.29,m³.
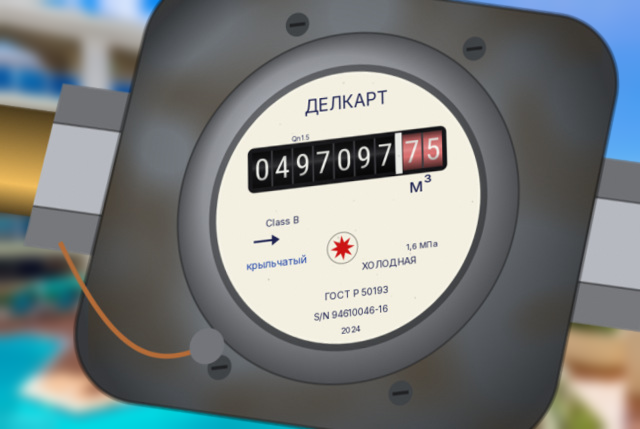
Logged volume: 497097.75,m³
